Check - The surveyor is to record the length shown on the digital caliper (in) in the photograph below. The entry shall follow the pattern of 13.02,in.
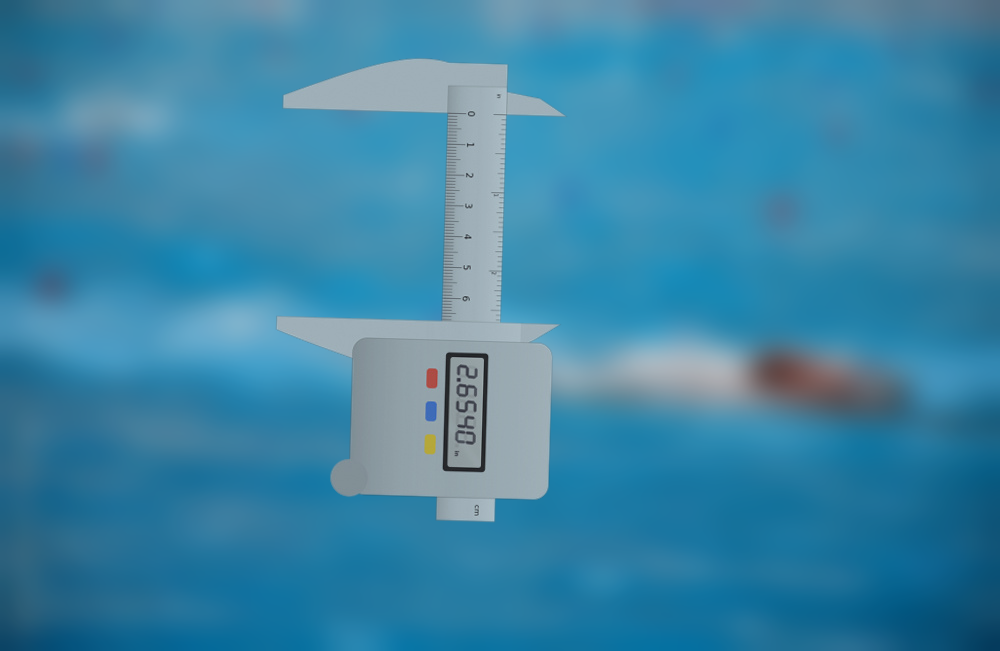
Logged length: 2.6540,in
